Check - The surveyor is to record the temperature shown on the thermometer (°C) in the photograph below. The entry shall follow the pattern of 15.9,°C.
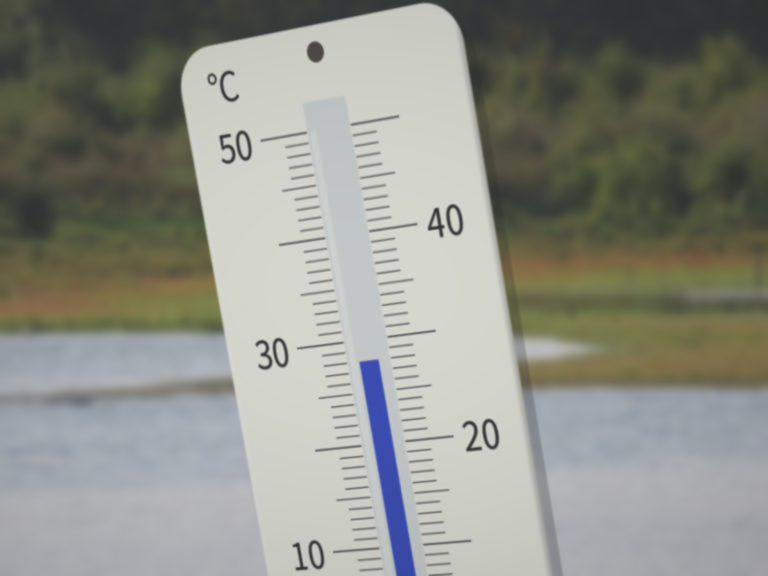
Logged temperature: 28,°C
